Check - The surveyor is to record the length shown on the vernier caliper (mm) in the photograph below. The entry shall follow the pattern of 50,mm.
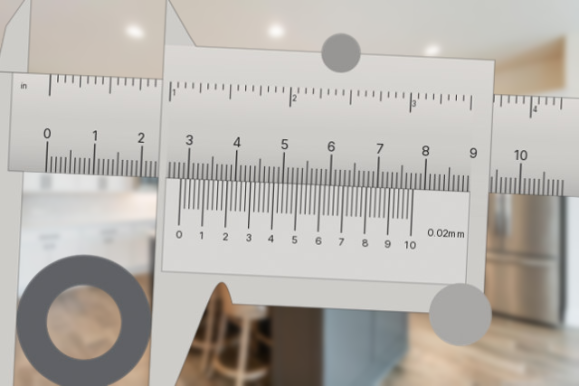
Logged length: 28.5,mm
